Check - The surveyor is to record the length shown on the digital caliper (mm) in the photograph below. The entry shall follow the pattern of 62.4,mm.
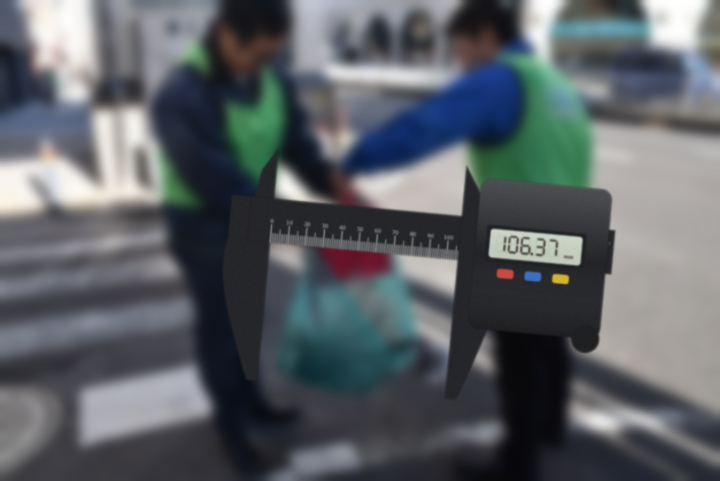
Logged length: 106.37,mm
